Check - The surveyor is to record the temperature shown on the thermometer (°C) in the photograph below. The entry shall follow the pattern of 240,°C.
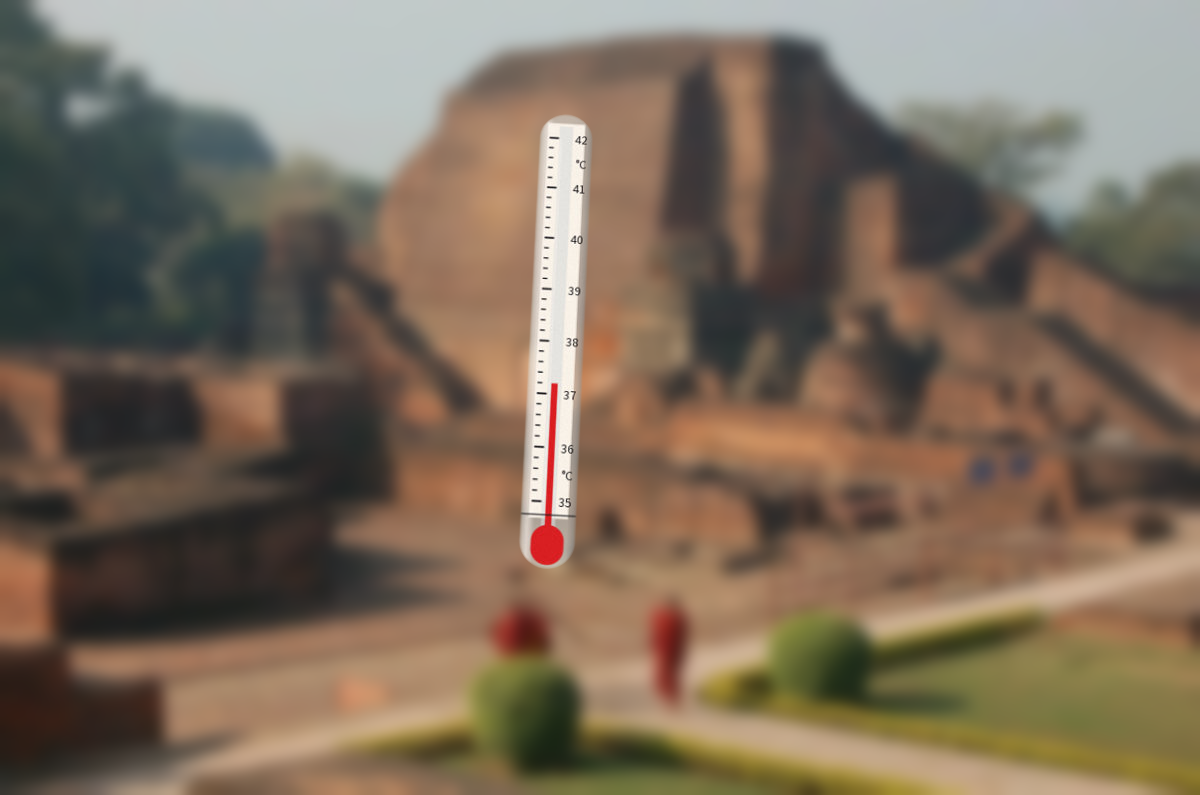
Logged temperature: 37.2,°C
